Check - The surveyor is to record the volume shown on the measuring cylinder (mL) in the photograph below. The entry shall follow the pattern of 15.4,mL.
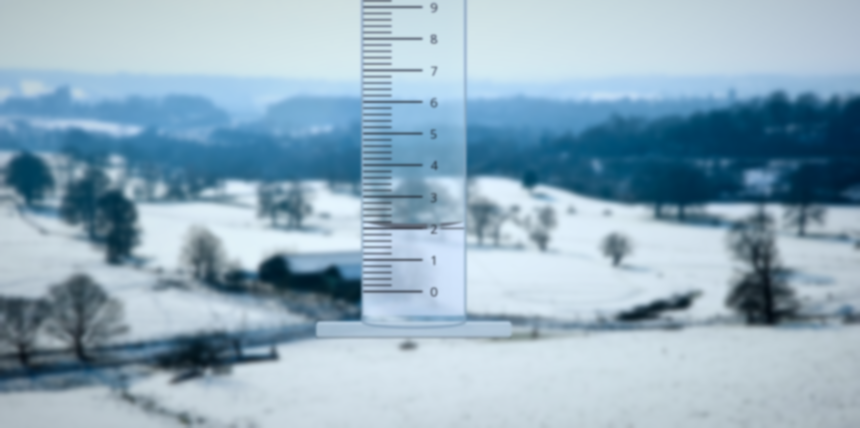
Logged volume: 2,mL
